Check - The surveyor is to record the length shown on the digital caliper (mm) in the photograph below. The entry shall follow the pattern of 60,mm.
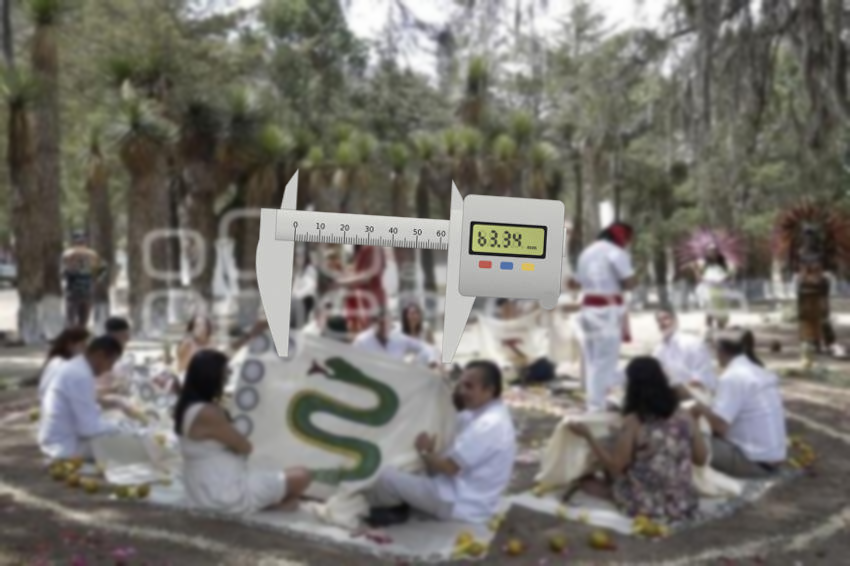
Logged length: 63.34,mm
